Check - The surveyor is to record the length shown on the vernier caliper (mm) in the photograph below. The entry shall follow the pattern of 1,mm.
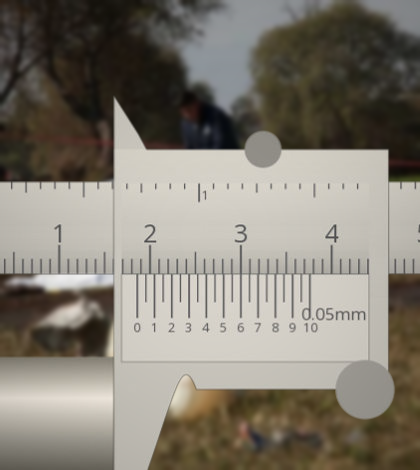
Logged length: 18.6,mm
